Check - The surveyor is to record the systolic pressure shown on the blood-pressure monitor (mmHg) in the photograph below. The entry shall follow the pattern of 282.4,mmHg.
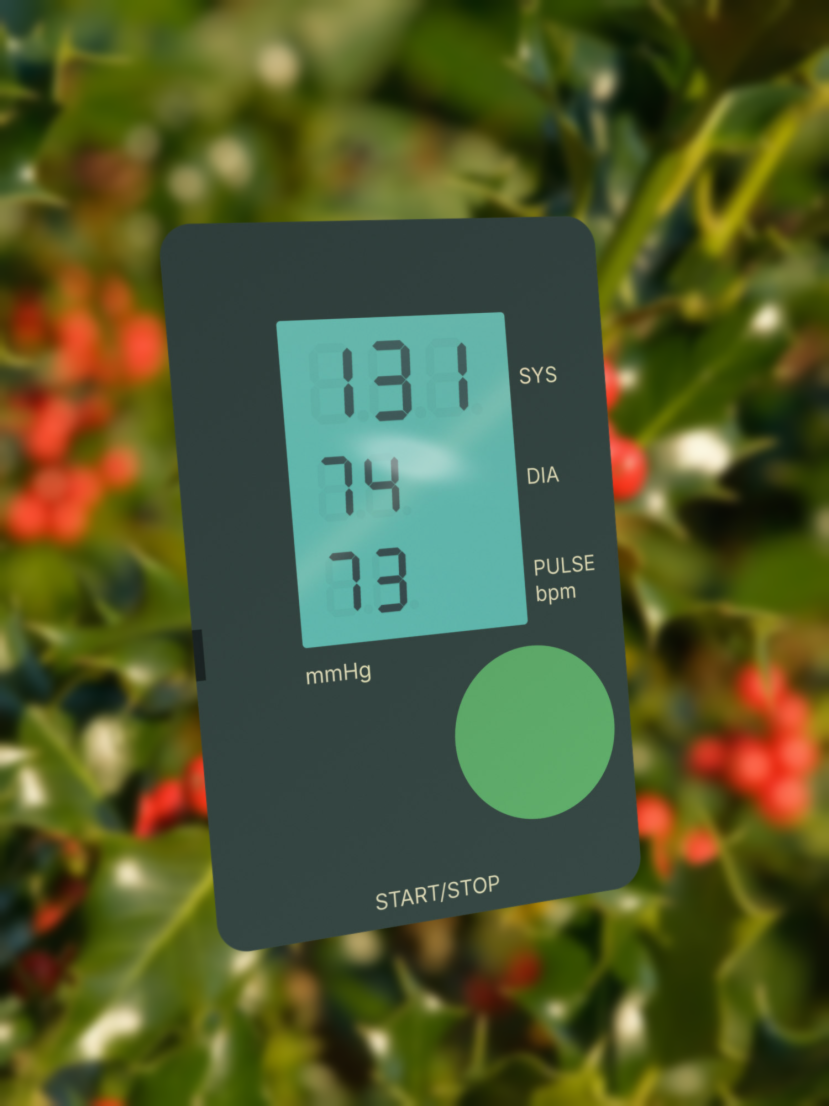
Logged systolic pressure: 131,mmHg
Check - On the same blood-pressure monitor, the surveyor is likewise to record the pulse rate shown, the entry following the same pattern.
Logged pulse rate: 73,bpm
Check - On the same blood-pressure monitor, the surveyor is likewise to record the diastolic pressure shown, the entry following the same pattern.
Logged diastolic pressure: 74,mmHg
